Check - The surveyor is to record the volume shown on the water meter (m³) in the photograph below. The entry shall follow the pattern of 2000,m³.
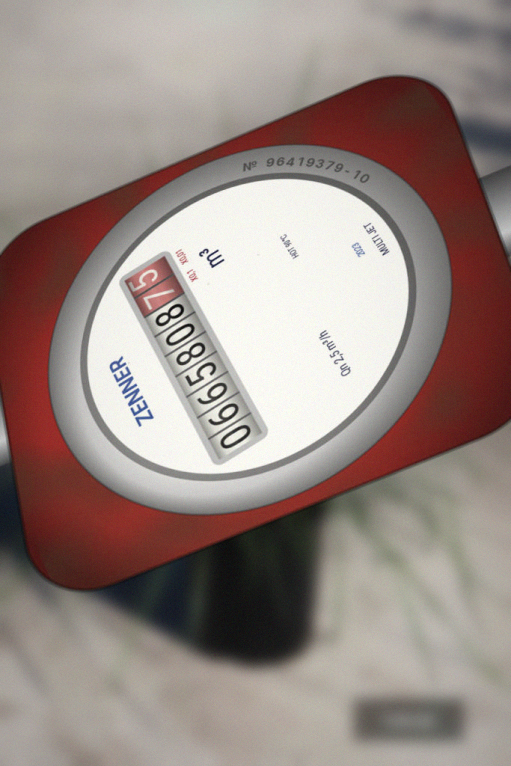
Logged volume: 665808.75,m³
